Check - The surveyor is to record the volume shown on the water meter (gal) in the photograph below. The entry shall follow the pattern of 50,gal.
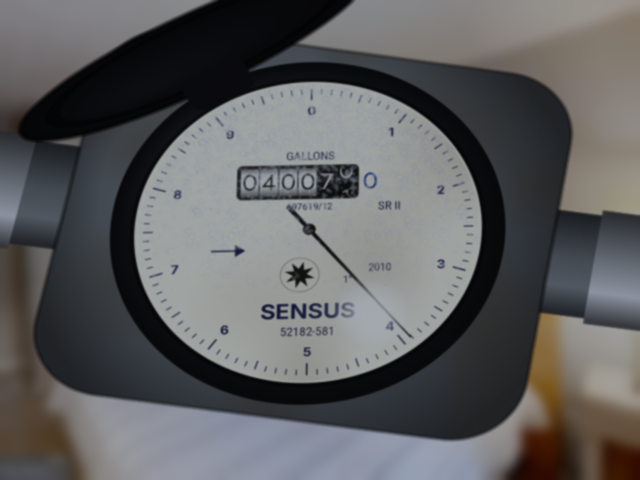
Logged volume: 400703.9,gal
